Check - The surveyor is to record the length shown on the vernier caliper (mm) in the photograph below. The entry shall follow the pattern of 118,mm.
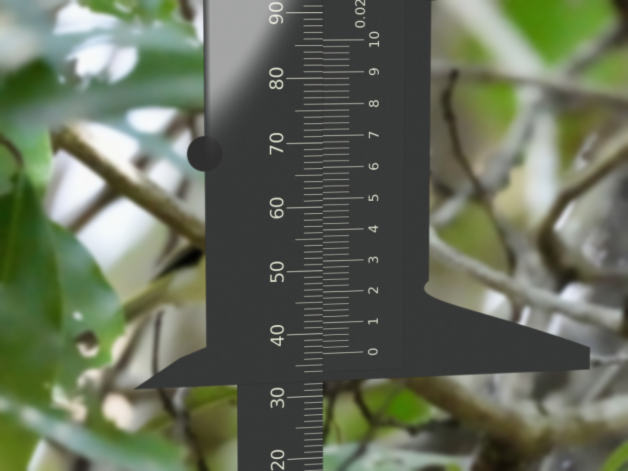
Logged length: 36.8,mm
